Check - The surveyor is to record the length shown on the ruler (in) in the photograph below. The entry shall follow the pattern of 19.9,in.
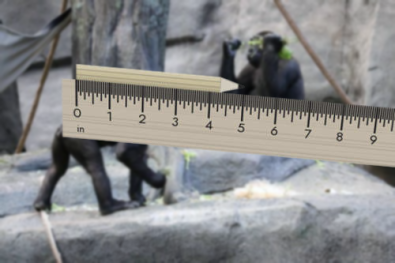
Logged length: 5,in
